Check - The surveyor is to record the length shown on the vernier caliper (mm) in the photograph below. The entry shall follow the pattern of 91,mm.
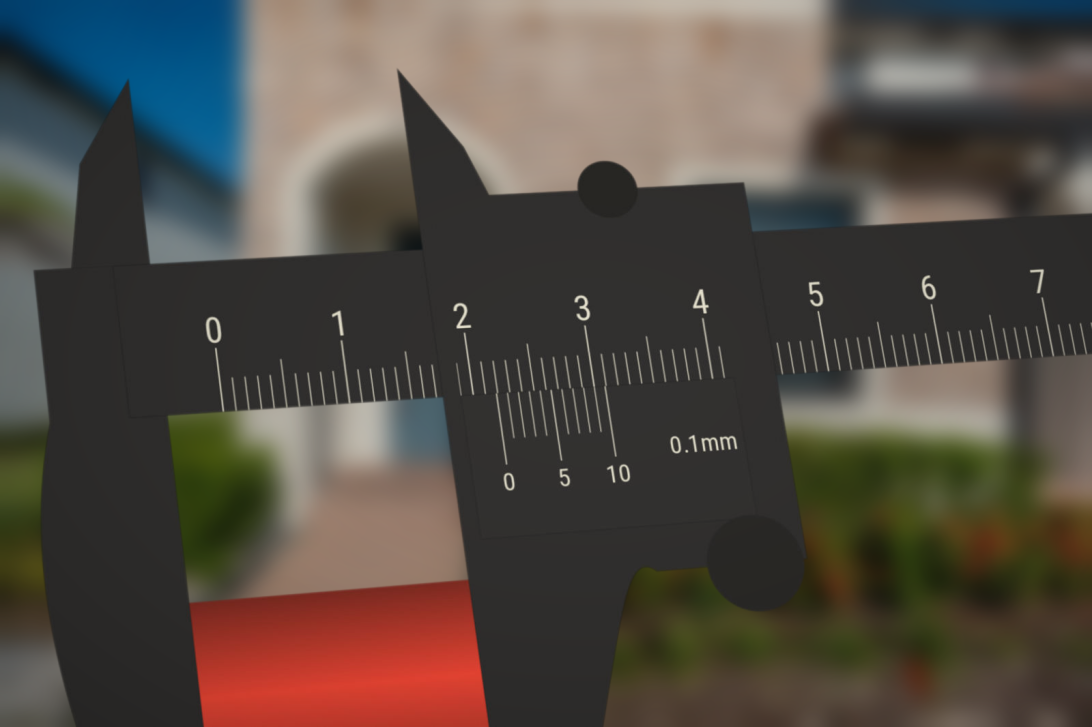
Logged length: 21.9,mm
